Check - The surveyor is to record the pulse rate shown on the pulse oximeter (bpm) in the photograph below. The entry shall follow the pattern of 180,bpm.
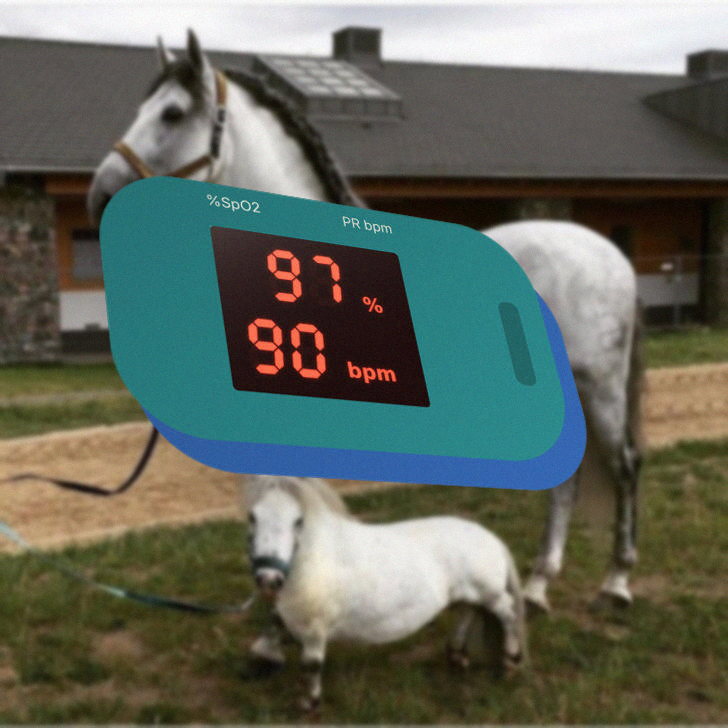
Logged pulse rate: 90,bpm
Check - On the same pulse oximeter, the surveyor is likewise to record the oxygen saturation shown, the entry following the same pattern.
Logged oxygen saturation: 97,%
